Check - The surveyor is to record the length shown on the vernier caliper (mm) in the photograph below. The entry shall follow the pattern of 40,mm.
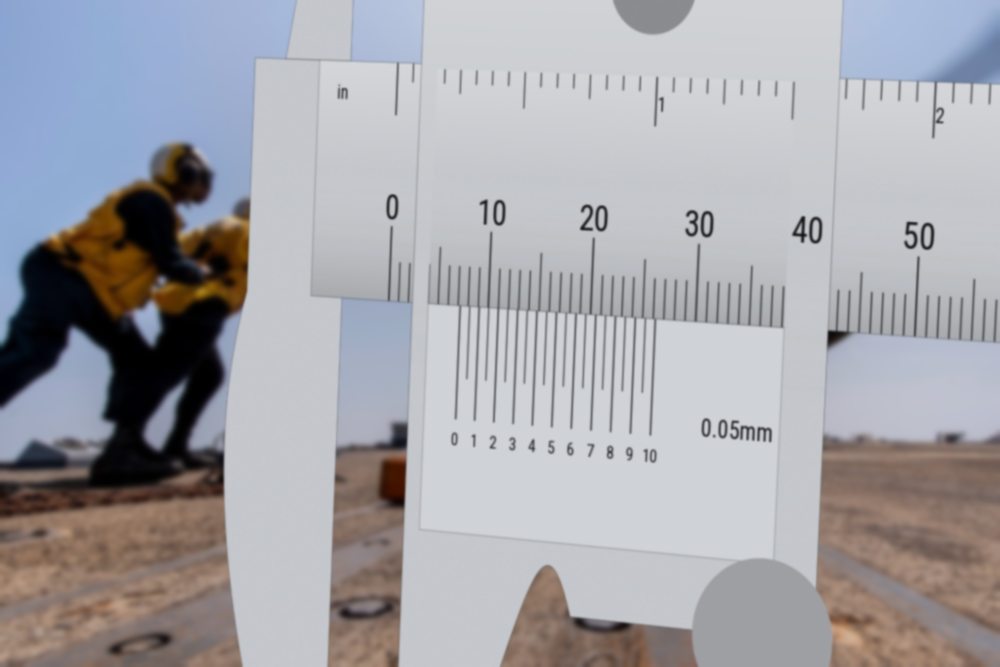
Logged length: 7.2,mm
